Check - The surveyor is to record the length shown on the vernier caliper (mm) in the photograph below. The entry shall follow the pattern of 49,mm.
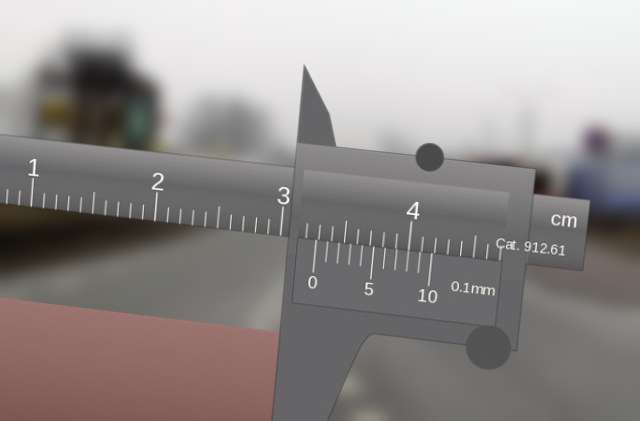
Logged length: 32.8,mm
